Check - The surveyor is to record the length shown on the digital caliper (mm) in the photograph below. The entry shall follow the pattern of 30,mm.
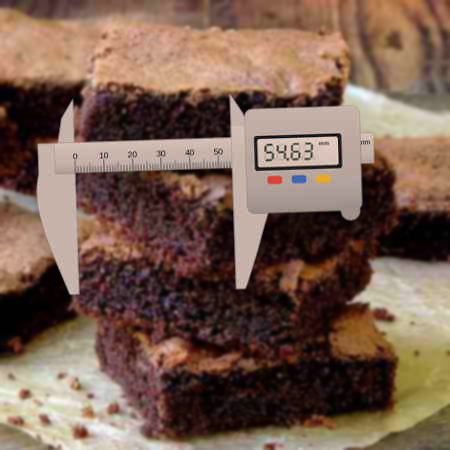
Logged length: 54.63,mm
